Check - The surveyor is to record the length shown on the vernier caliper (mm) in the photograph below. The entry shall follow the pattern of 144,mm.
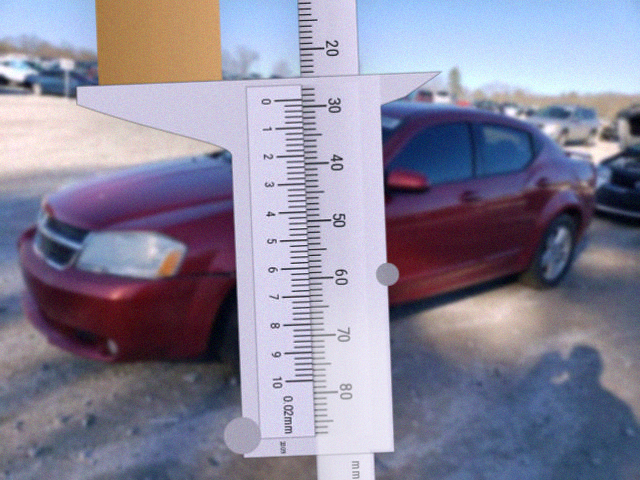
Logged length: 28.8,mm
